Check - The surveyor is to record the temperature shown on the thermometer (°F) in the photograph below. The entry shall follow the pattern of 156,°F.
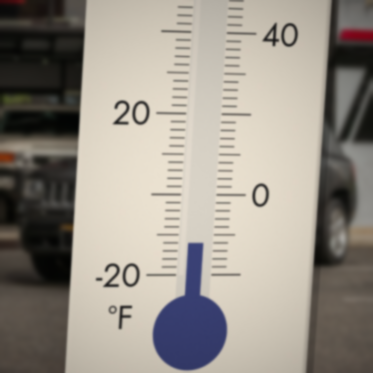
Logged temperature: -12,°F
